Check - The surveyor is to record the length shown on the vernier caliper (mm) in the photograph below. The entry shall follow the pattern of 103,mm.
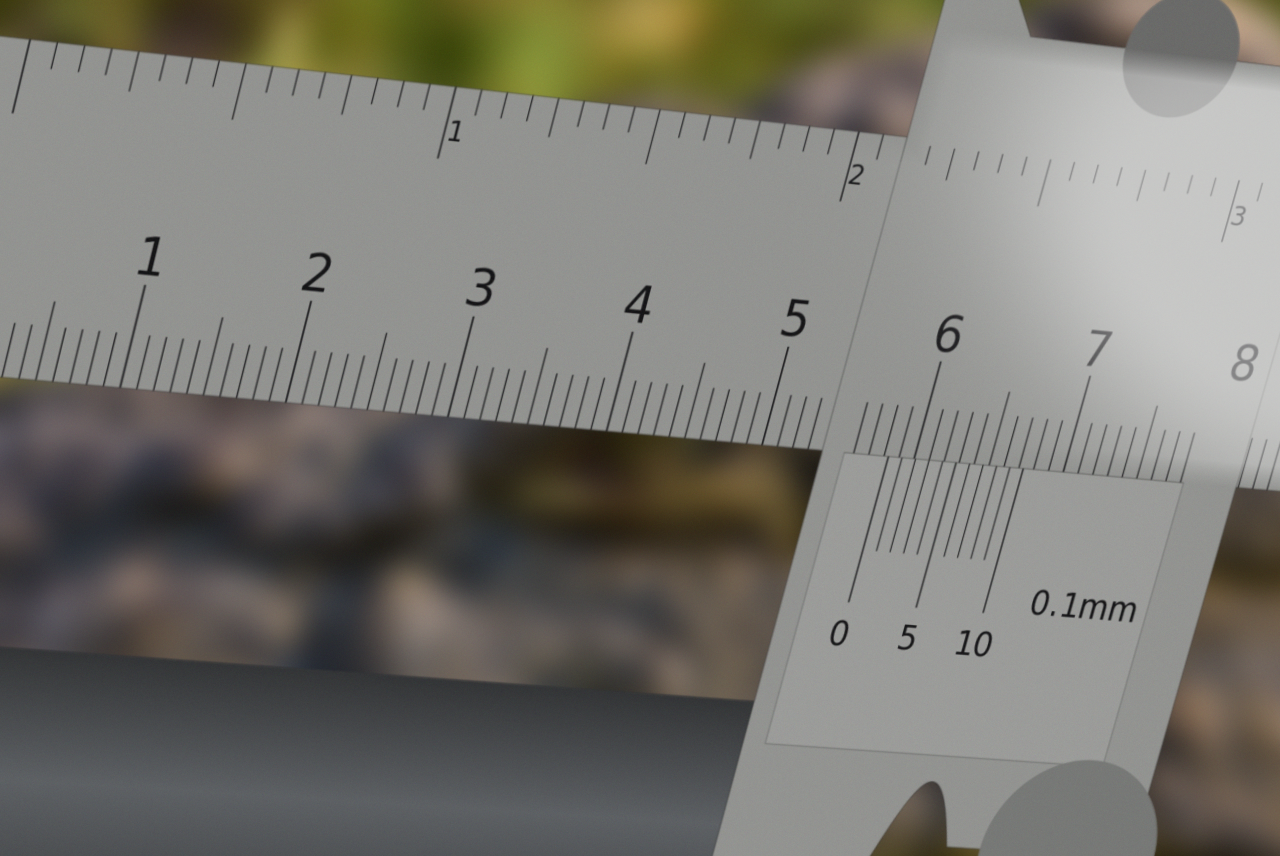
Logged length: 58.3,mm
